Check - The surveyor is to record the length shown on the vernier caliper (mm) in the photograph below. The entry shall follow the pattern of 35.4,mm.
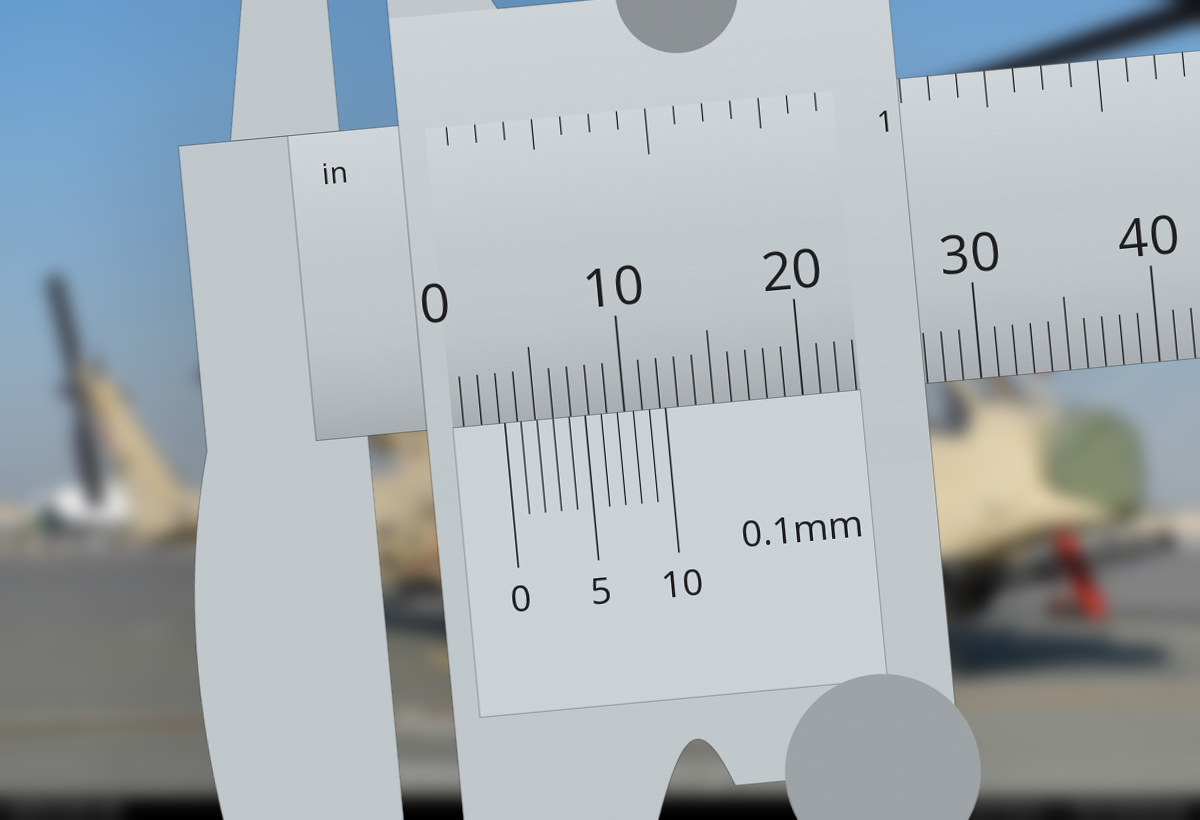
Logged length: 3.3,mm
